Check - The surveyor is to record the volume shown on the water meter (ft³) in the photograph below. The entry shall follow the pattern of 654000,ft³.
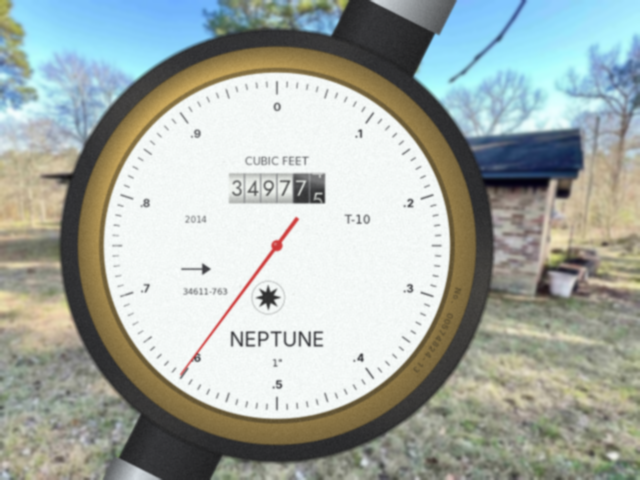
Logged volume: 349774.60,ft³
